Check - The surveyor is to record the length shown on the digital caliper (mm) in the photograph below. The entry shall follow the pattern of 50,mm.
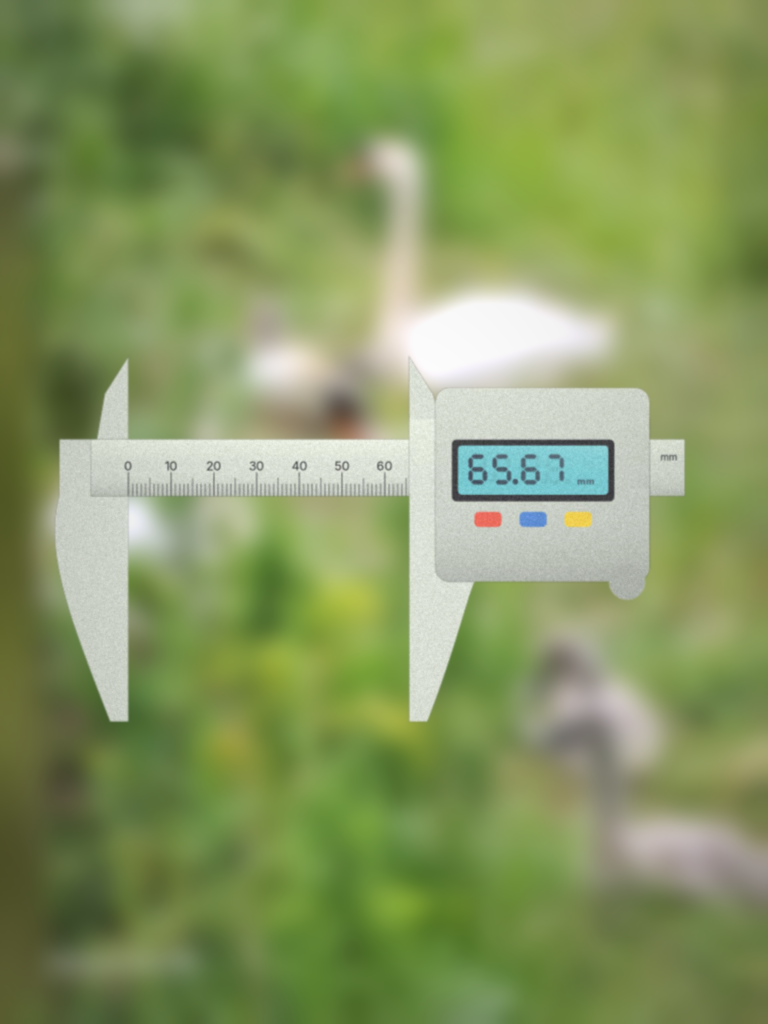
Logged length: 65.67,mm
